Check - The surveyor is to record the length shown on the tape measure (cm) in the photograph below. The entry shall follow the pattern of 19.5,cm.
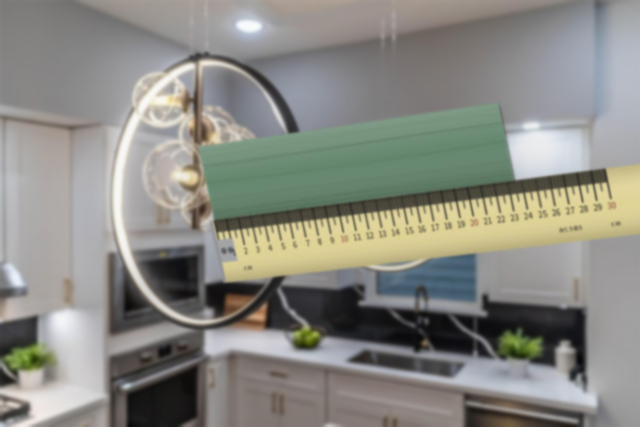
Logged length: 23.5,cm
